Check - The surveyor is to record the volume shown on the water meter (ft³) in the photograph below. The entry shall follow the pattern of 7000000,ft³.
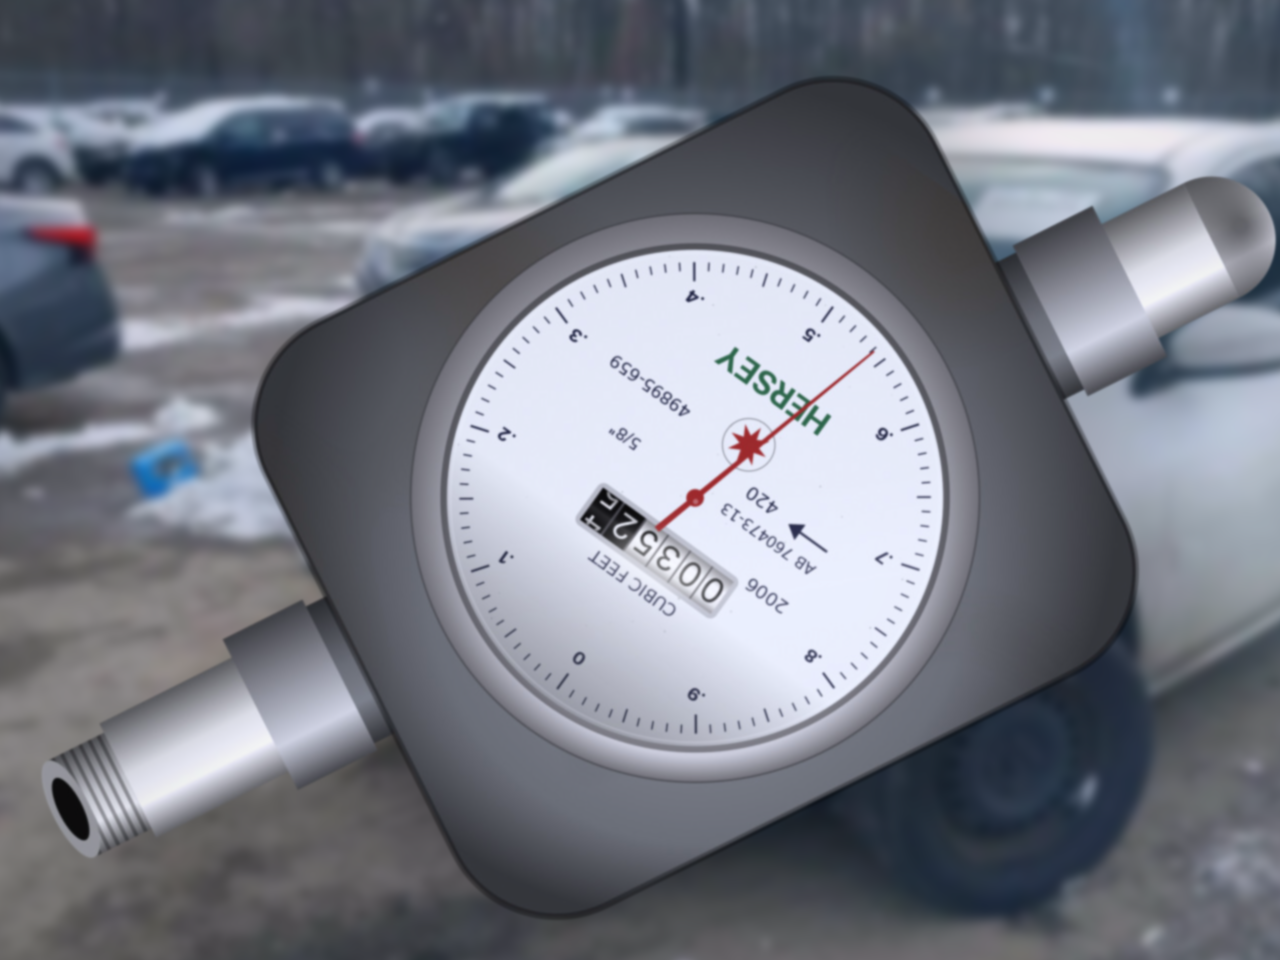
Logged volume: 3524.54,ft³
